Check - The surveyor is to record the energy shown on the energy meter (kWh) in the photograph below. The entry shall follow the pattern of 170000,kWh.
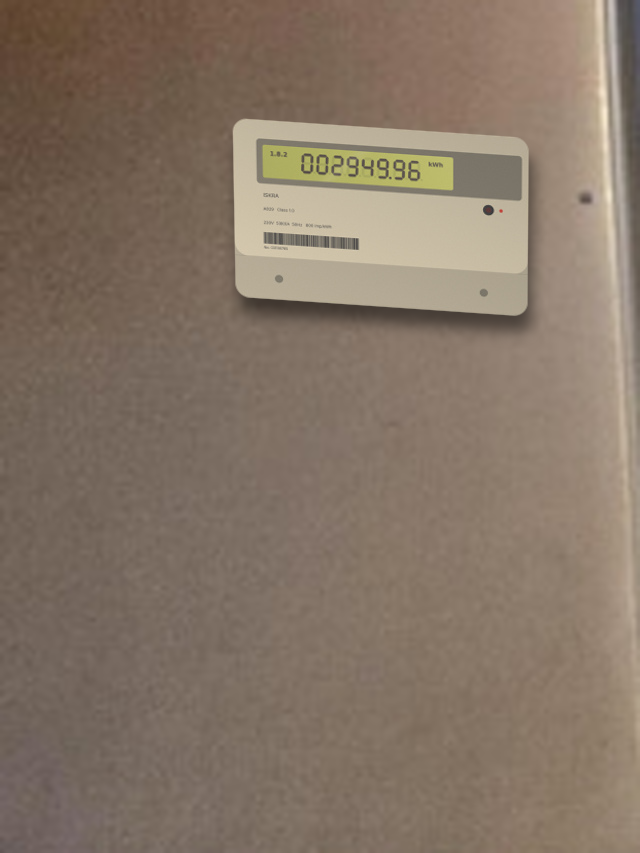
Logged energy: 2949.96,kWh
